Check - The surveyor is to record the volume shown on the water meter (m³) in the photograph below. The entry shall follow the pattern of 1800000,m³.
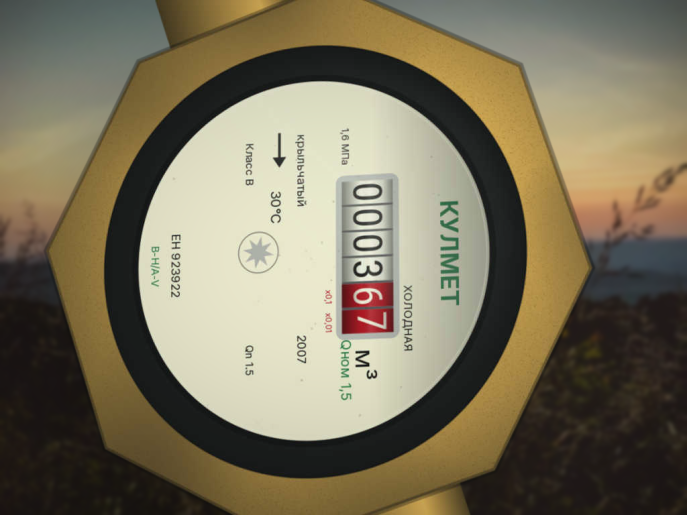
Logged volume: 3.67,m³
